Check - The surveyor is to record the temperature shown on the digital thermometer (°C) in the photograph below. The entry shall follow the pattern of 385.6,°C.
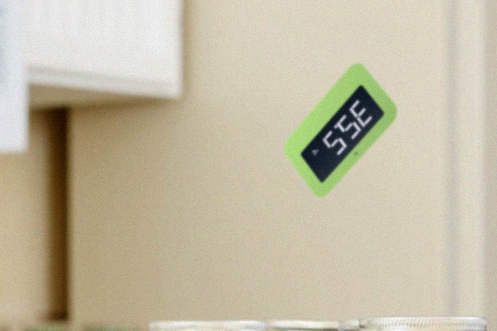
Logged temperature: 35.5,°C
